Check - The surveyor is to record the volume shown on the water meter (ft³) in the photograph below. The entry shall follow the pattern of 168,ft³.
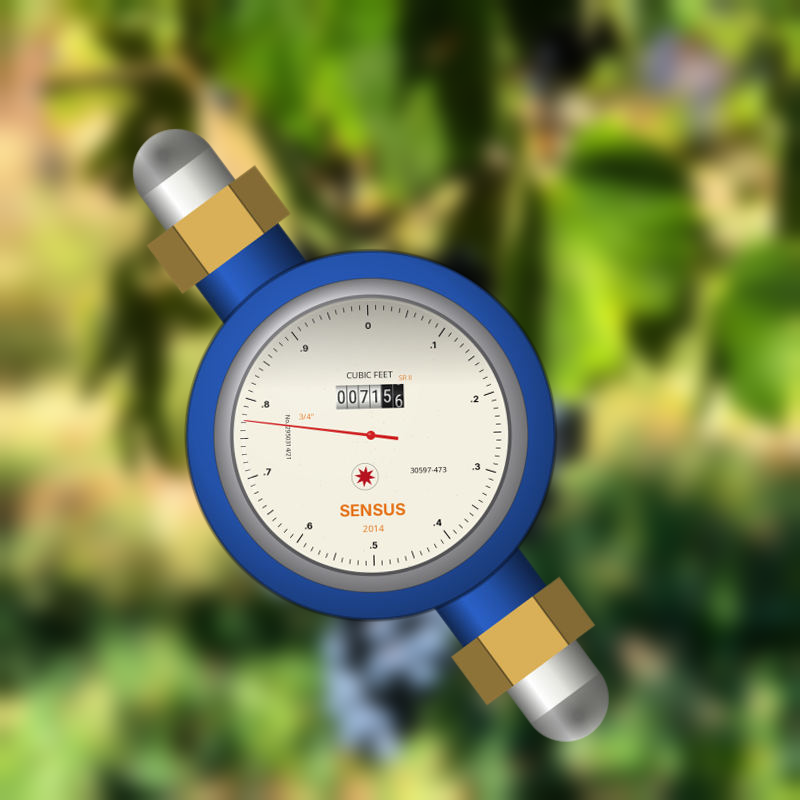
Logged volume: 7155.77,ft³
